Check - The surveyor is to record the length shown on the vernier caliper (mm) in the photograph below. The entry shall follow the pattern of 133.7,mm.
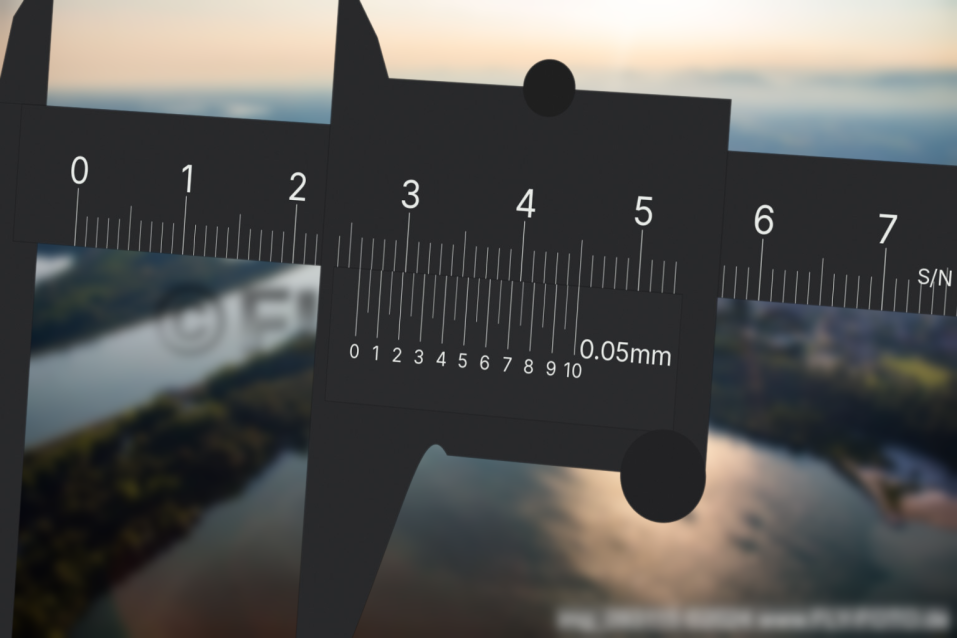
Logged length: 26.0,mm
